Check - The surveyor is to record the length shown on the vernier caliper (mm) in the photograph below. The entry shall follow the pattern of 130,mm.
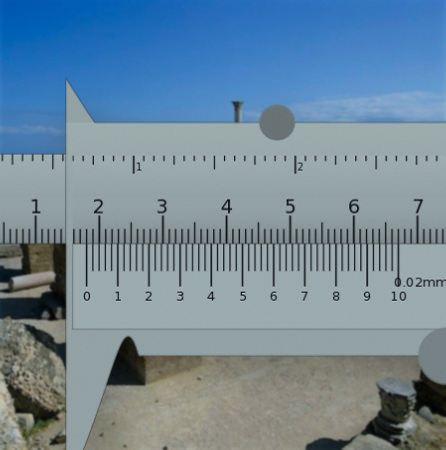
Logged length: 18.0,mm
